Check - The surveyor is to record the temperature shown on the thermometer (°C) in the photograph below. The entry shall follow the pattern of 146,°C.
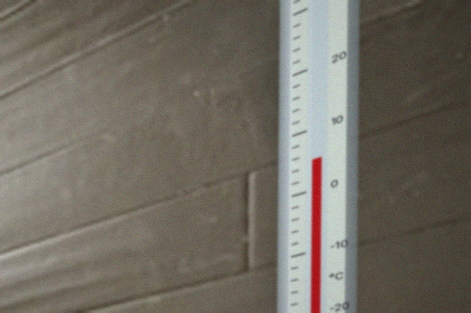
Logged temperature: 5,°C
